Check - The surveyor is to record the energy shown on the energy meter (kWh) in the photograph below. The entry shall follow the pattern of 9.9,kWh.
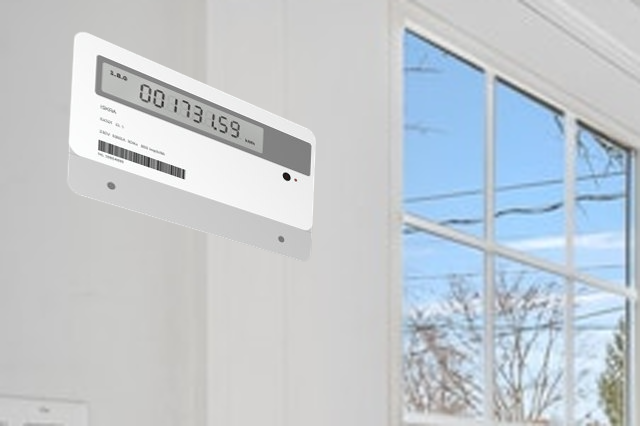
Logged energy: 1731.59,kWh
